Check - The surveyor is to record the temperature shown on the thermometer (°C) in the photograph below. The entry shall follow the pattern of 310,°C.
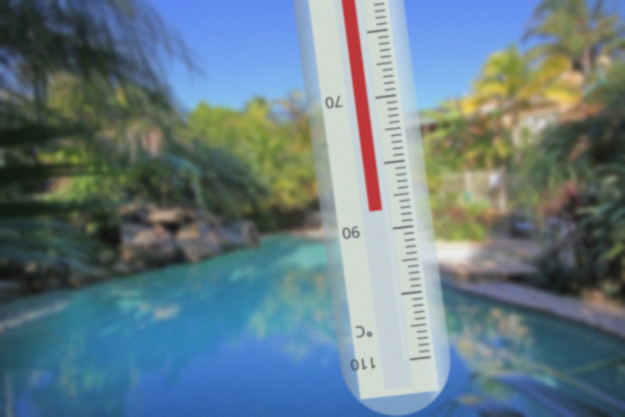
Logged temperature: 87,°C
